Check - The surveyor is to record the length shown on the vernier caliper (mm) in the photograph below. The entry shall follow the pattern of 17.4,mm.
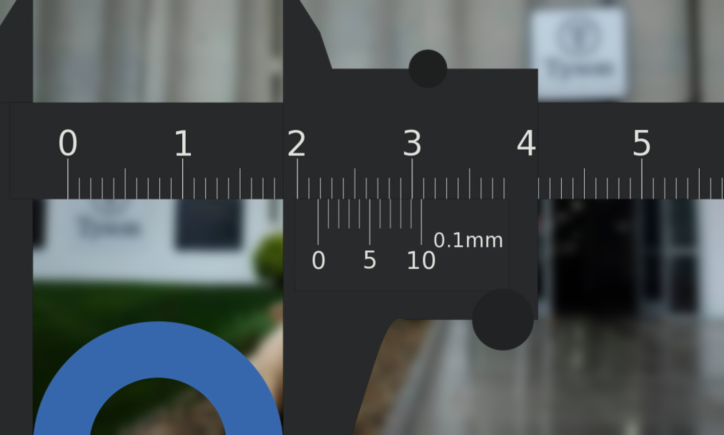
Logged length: 21.8,mm
